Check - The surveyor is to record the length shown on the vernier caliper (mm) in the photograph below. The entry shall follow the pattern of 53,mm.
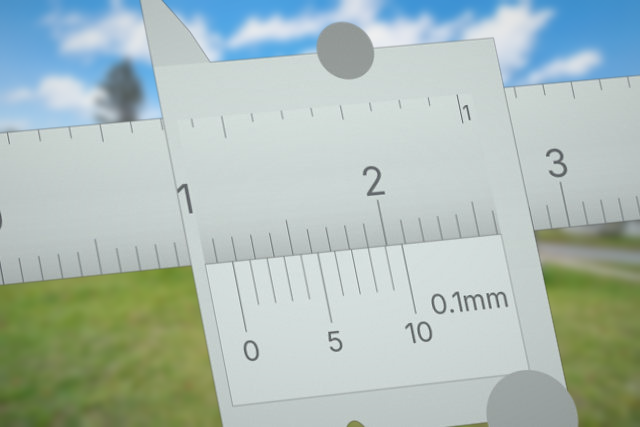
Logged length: 11.8,mm
